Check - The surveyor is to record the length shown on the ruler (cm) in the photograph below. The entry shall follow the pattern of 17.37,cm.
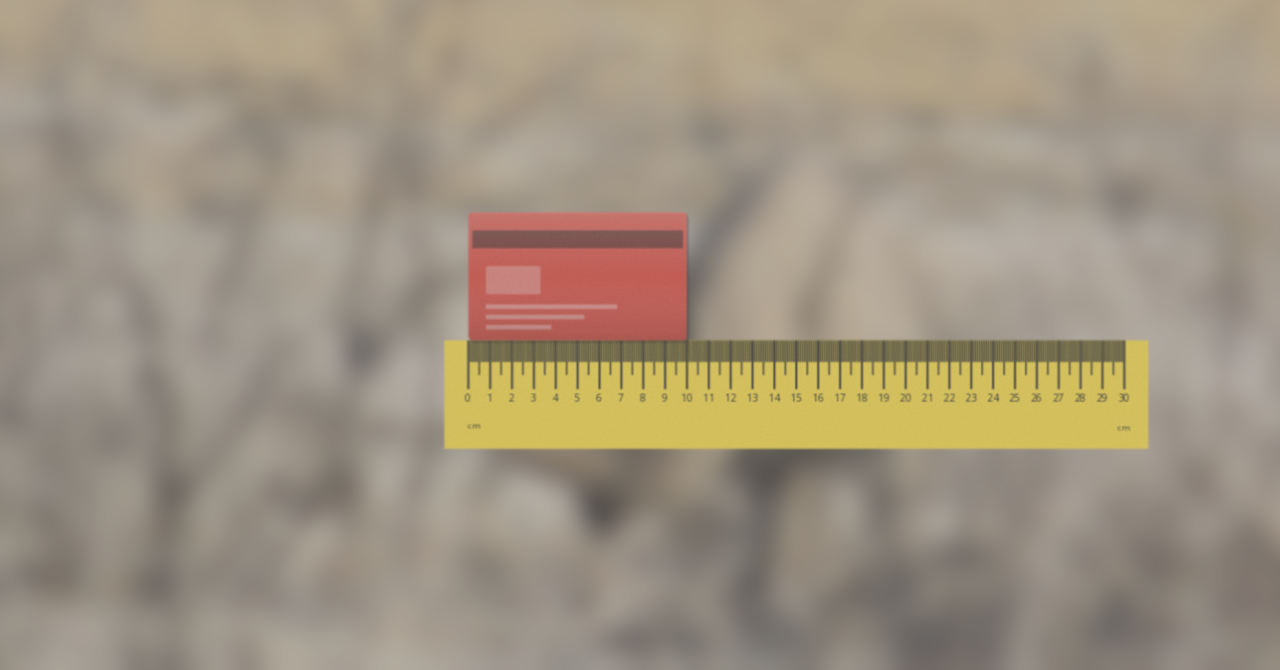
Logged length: 10,cm
